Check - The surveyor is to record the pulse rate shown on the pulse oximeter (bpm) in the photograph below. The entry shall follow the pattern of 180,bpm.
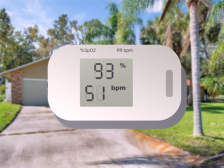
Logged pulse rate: 51,bpm
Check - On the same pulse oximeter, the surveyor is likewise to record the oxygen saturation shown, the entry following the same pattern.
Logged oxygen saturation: 93,%
